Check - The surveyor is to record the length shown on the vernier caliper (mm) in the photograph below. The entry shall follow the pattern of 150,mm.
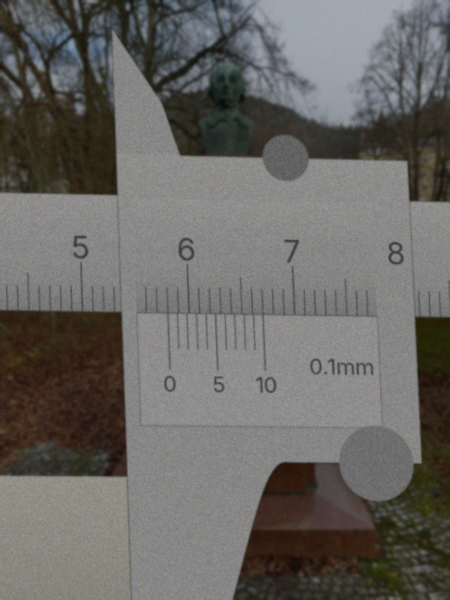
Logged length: 58.0,mm
